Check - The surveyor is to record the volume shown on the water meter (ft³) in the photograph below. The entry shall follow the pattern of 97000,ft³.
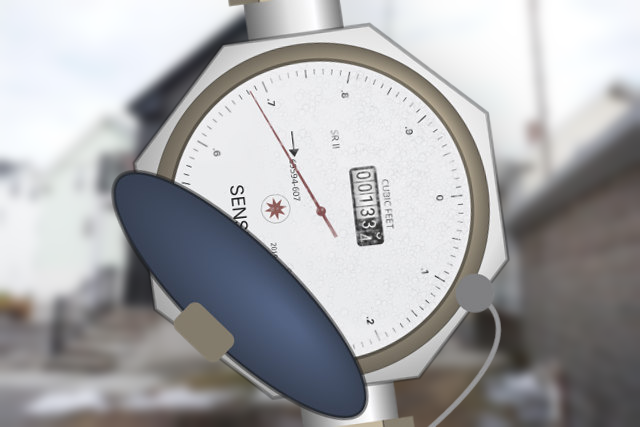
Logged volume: 1333.68,ft³
